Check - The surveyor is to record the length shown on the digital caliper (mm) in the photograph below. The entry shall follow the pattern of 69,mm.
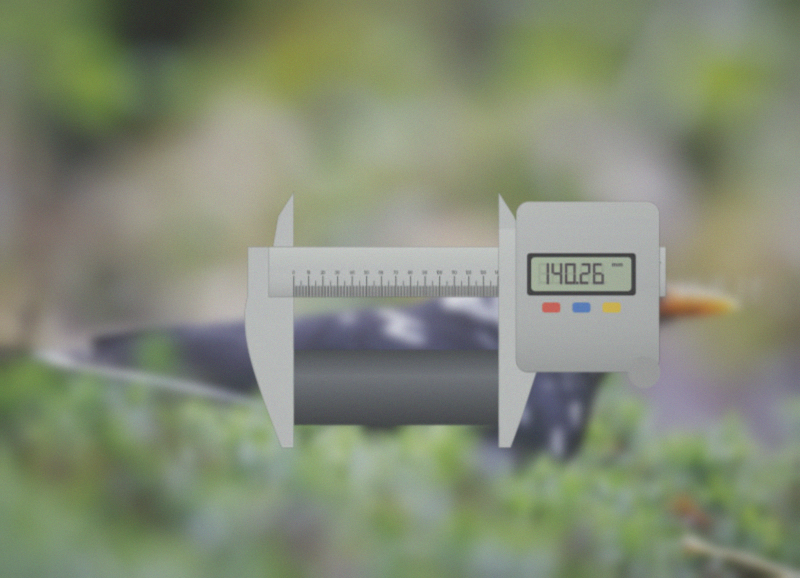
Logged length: 140.26,mm
